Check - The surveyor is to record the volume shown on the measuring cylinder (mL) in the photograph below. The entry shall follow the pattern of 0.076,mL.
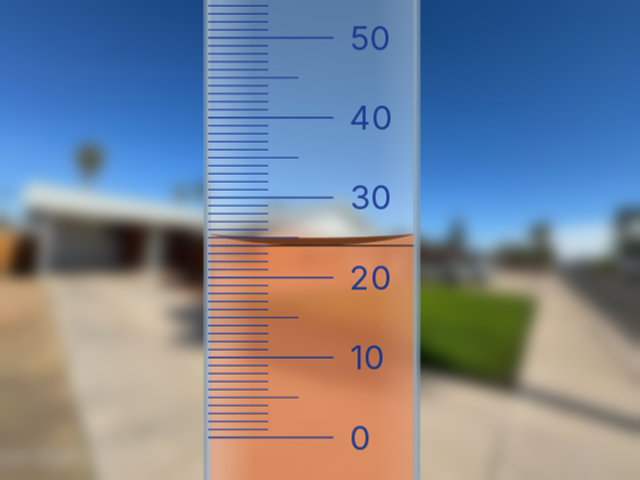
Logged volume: 24,mL
